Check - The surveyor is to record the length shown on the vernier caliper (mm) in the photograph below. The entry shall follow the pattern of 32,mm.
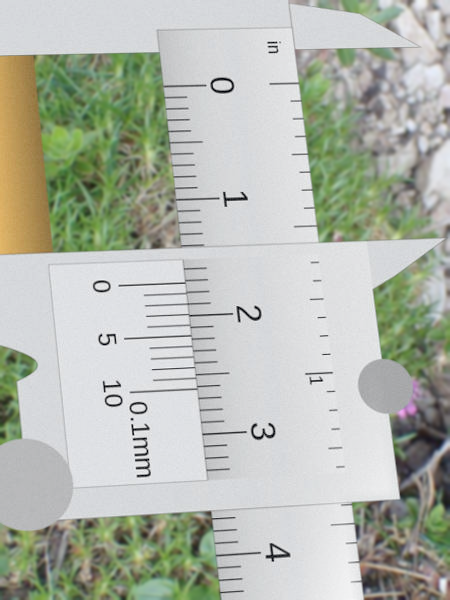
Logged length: 17.2,mm
